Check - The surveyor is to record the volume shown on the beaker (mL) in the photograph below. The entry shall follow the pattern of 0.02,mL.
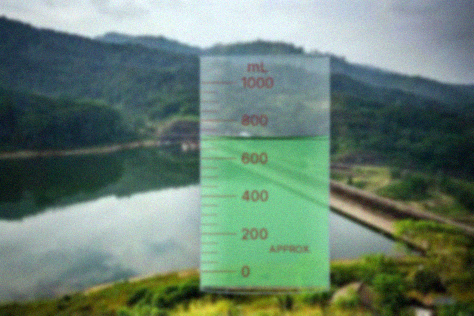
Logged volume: 700,mL
